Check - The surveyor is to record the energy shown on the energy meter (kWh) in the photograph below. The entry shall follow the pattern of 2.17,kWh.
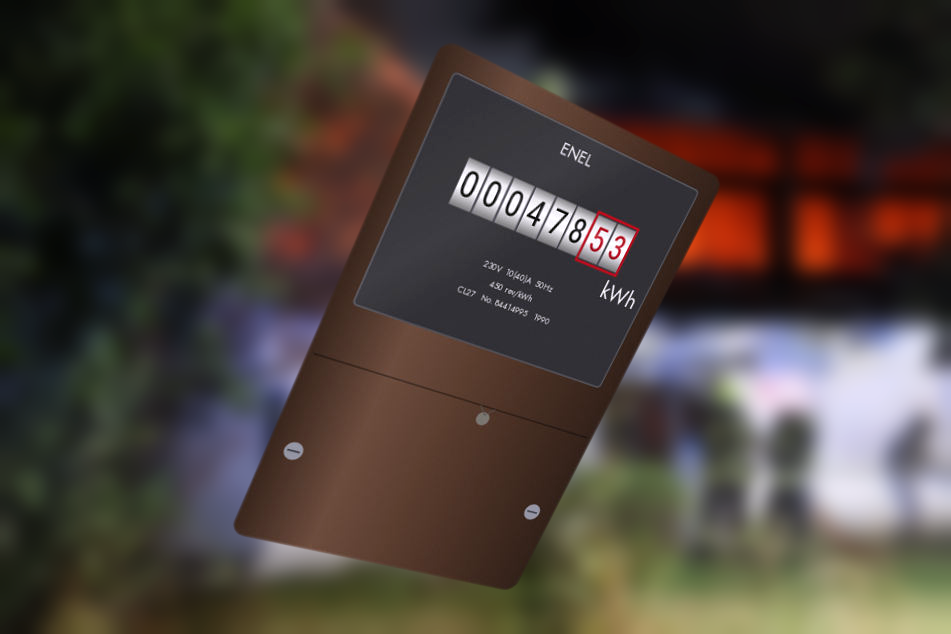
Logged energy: 478.53,kWh
